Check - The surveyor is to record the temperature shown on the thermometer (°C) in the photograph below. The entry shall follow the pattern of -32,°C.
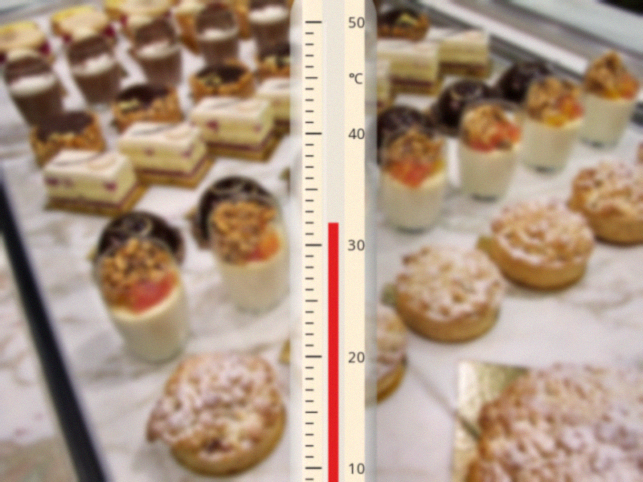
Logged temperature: 32,°C
